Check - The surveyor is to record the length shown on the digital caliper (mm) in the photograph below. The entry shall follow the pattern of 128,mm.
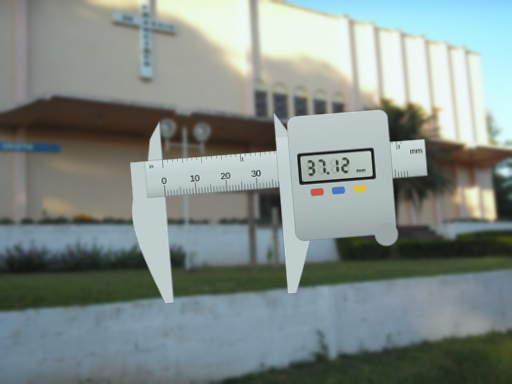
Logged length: 37.12,mm
